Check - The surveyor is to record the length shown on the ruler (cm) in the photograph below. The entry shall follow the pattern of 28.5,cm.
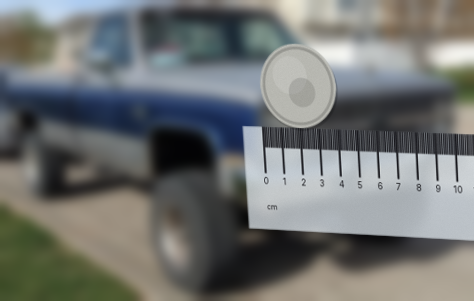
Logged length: 4,cm
